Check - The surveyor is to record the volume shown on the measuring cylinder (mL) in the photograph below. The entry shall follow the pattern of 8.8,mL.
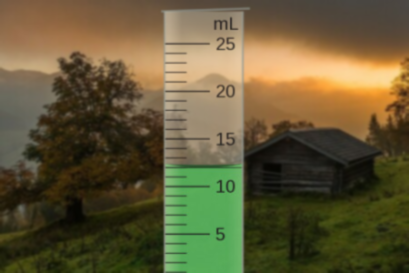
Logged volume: 12,mL
